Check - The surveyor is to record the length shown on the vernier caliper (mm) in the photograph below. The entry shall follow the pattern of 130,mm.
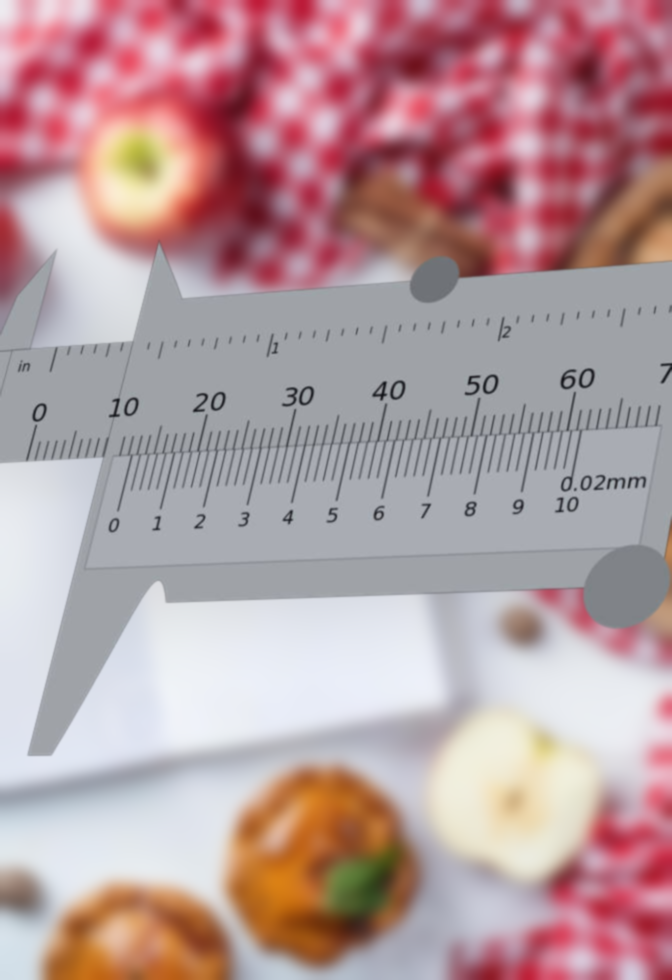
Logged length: 12.4,mm
